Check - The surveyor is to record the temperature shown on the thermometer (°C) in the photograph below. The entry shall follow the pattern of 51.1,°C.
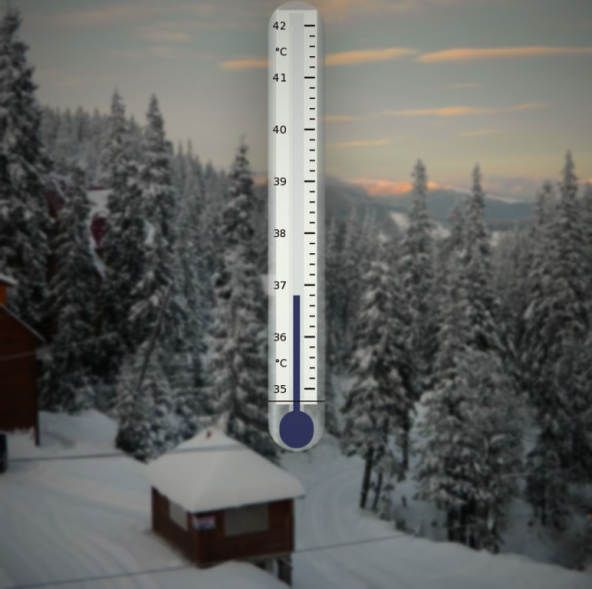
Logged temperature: 36.8,°C
